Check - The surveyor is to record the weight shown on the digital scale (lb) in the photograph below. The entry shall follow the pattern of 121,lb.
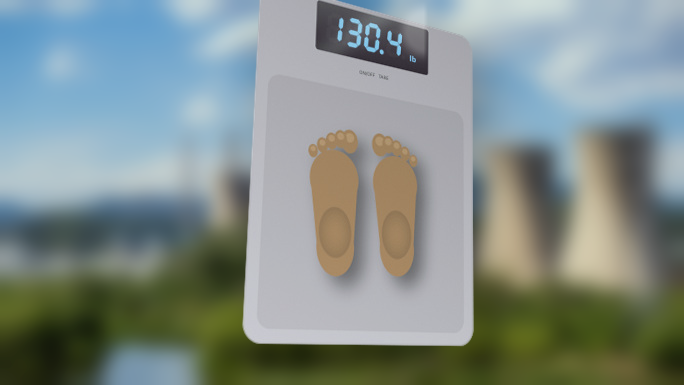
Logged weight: 130.4,lb
